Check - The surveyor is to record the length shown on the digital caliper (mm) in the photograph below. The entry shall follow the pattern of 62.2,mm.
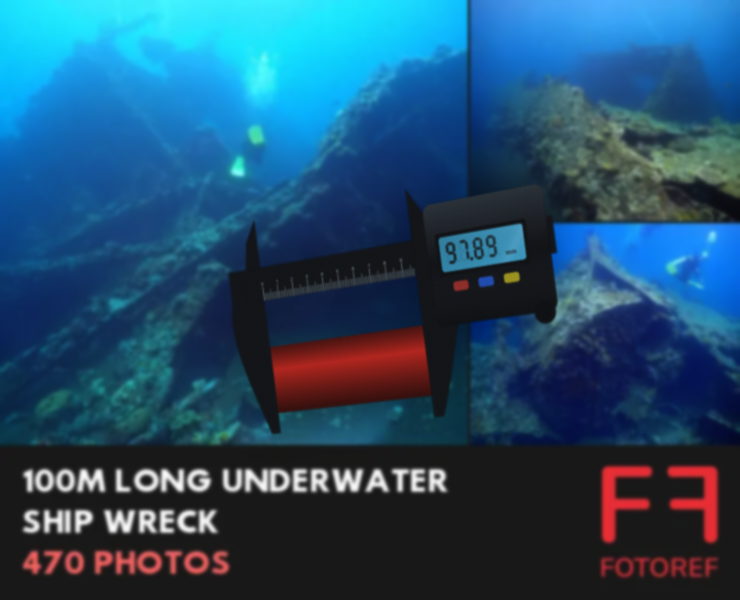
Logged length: 97.89,mm
